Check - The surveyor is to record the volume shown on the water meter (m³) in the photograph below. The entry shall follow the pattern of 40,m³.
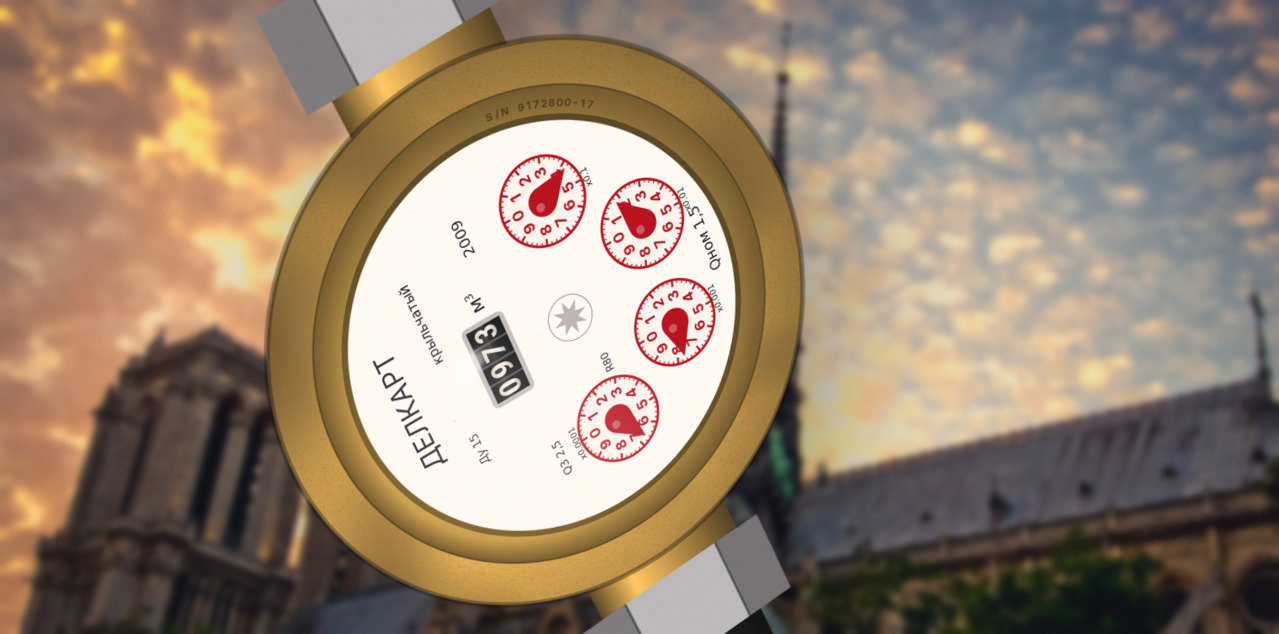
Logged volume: 973.4176,m³
